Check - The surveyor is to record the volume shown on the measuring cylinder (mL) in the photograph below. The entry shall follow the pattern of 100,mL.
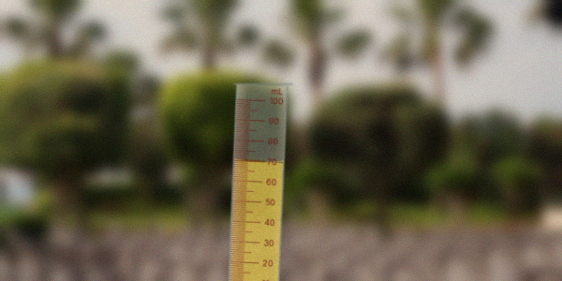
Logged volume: 70,mL
